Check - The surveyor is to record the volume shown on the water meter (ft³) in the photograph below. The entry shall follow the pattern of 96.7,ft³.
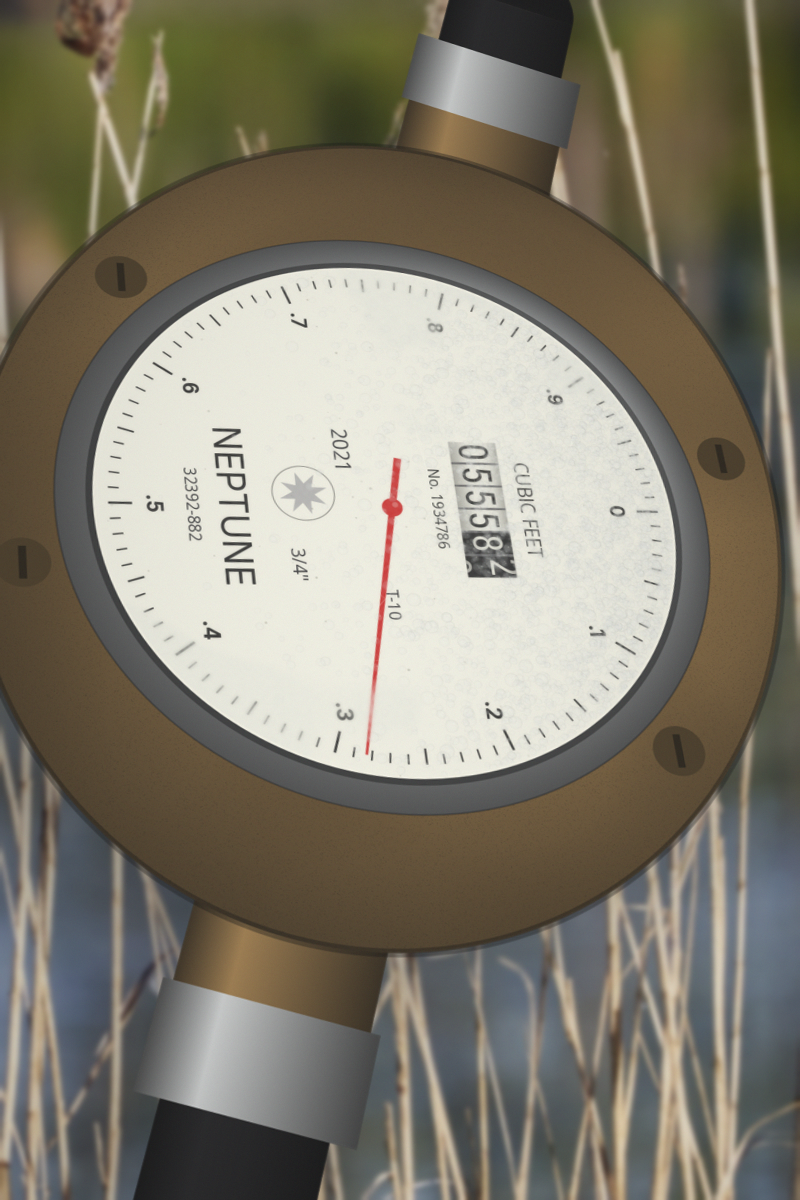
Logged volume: 55582.28,ft³
